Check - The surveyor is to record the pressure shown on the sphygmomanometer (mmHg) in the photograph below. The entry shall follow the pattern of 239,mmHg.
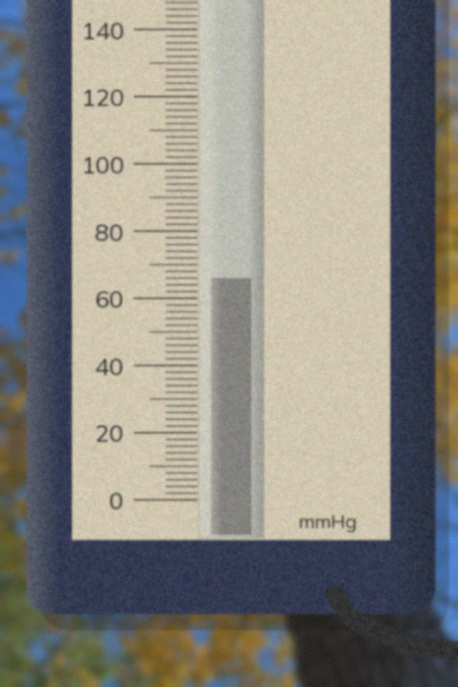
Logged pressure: 66,mmHg
